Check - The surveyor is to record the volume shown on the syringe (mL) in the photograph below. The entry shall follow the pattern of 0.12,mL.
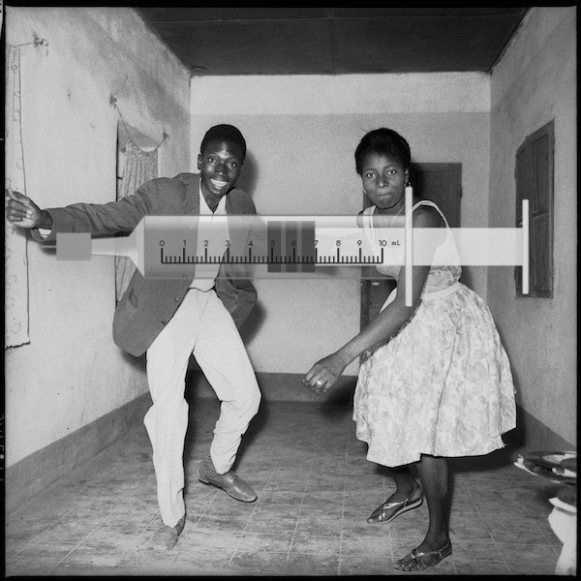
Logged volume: 4.8,mL
